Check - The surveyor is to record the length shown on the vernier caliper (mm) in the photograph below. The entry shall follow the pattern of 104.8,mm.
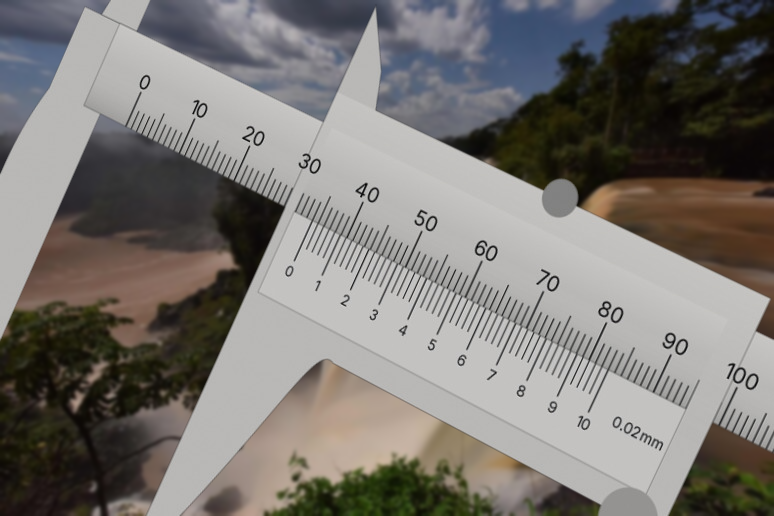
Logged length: 34.0,mm
